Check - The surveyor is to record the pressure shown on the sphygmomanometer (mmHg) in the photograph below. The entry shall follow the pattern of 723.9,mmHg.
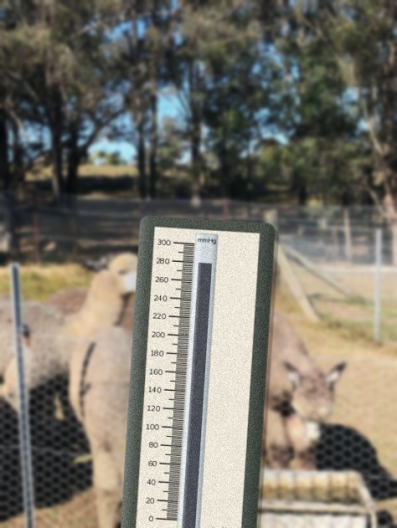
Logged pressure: 280,mmHg
